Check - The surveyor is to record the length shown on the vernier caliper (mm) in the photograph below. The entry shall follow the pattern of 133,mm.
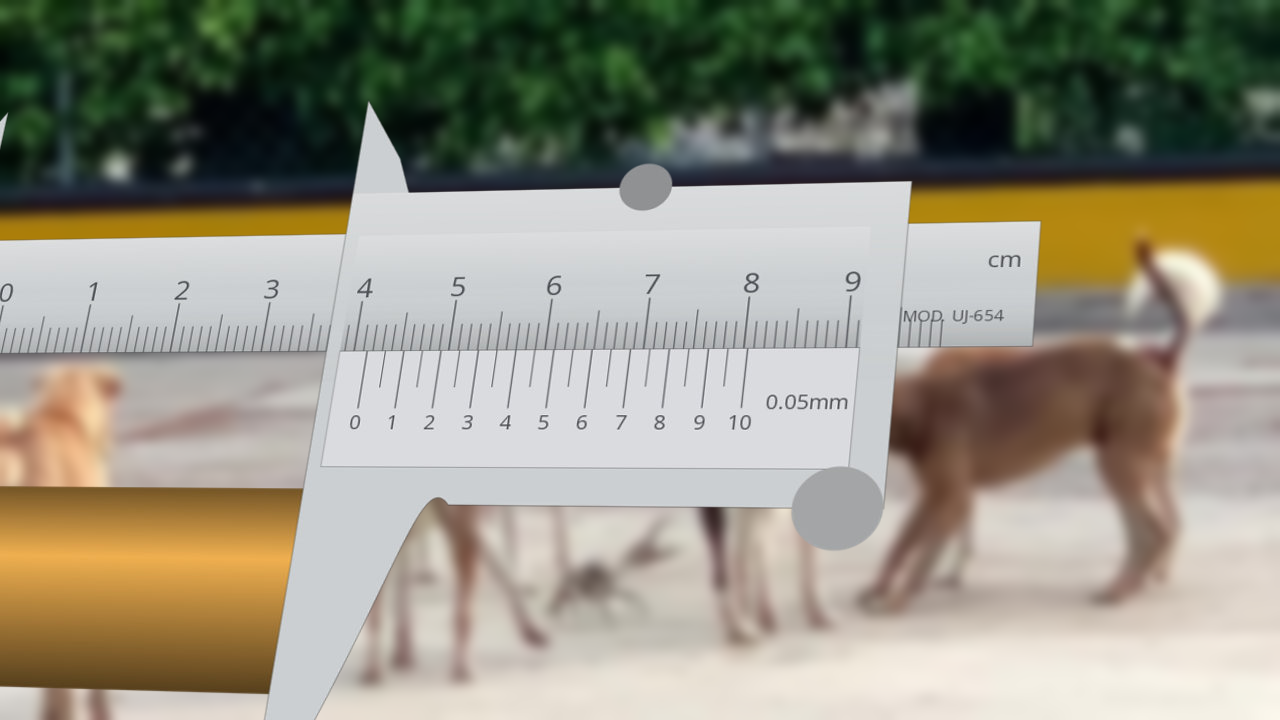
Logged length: 41.4,mm
